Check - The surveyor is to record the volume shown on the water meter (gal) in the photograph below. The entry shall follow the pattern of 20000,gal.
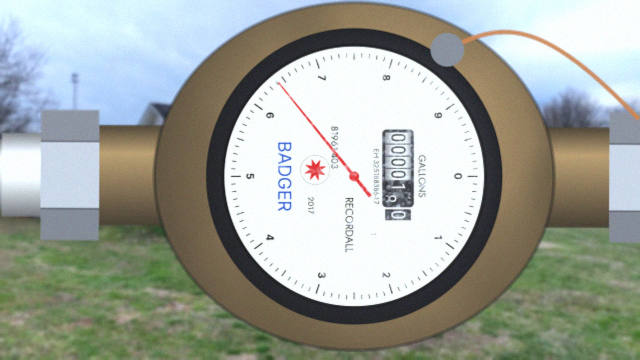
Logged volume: 176.4,gal
